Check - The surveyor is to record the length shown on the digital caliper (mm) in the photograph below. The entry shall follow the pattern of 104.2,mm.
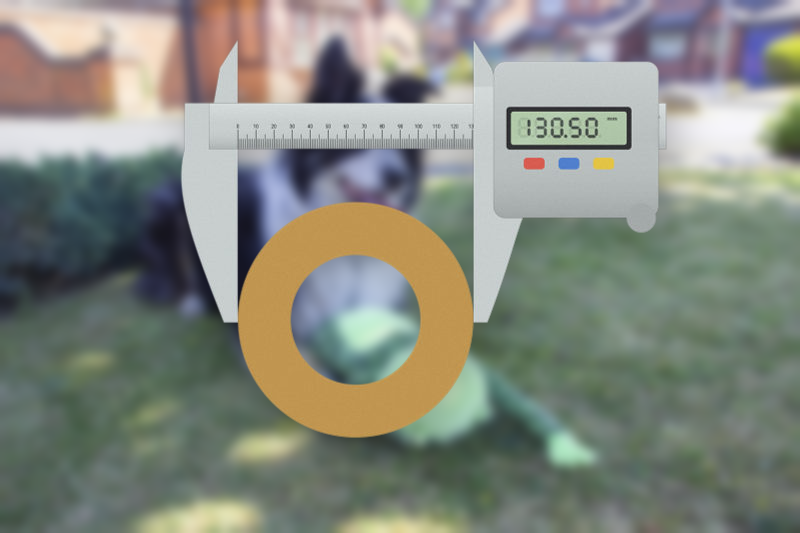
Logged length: 130.50,mm
